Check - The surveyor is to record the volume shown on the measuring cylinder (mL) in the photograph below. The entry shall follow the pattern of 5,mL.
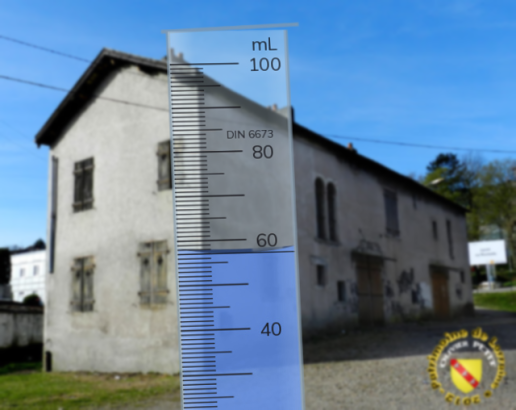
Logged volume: 57,mL
